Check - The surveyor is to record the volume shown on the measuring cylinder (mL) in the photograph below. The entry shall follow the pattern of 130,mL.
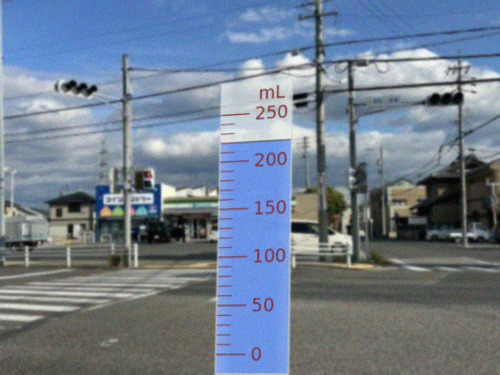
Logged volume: 220,mL
